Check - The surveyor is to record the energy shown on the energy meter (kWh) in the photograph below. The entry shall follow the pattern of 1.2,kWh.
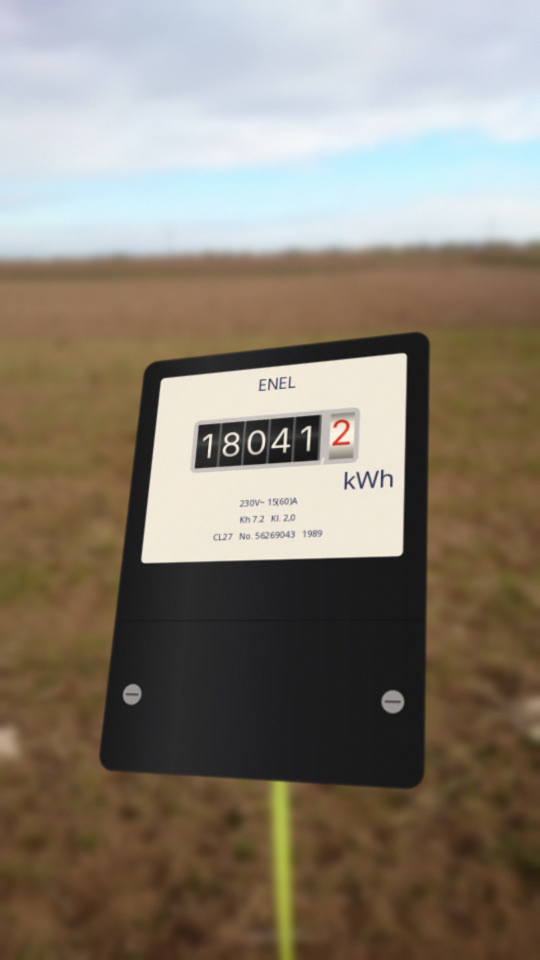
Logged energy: 18041.2,kWh
